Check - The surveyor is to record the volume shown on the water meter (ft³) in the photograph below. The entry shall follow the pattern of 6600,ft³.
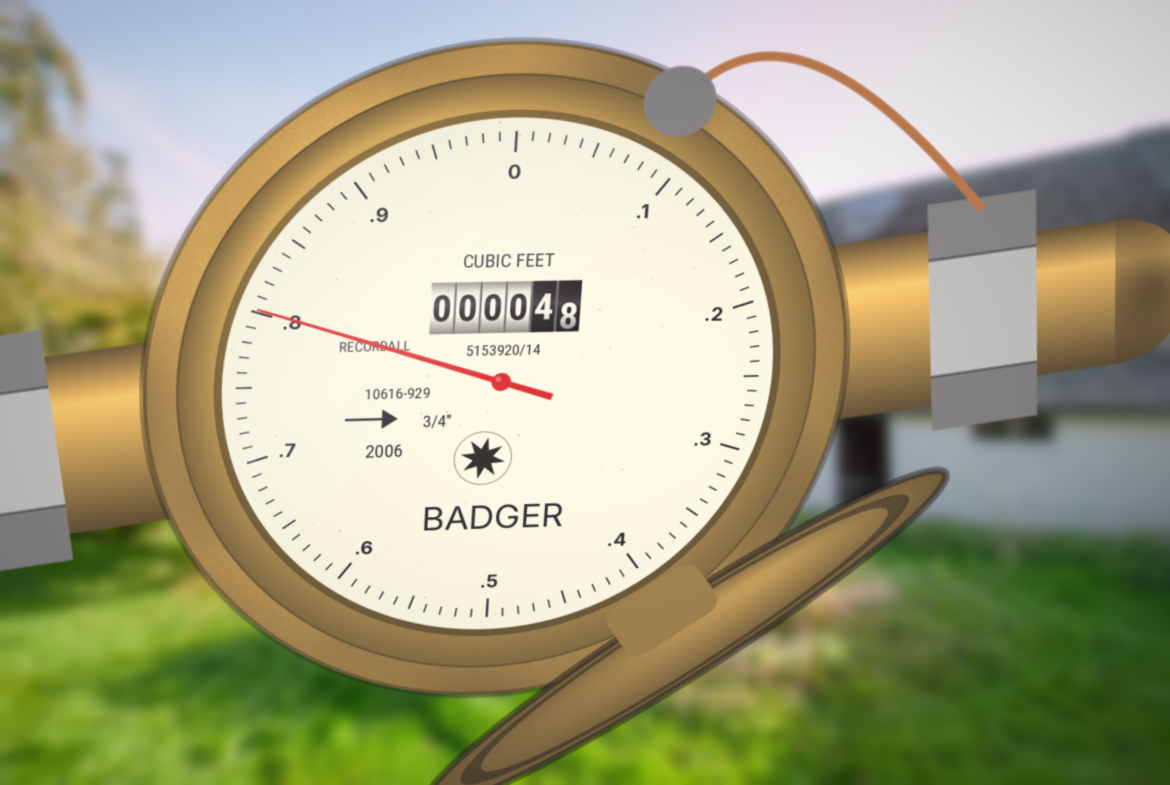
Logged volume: 47.80,ft³
